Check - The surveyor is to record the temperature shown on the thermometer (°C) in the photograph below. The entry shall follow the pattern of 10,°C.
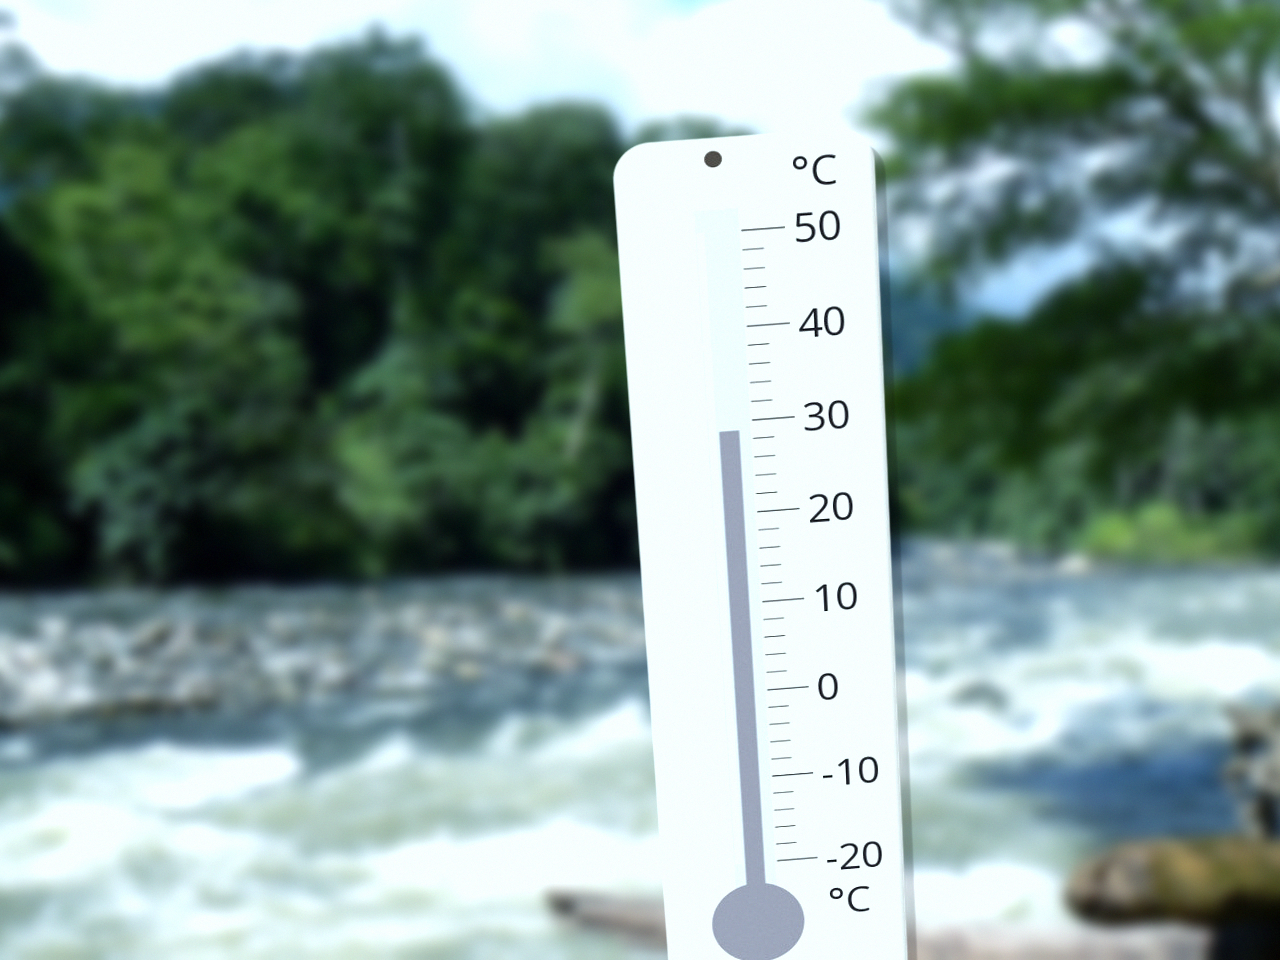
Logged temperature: 29,°C
